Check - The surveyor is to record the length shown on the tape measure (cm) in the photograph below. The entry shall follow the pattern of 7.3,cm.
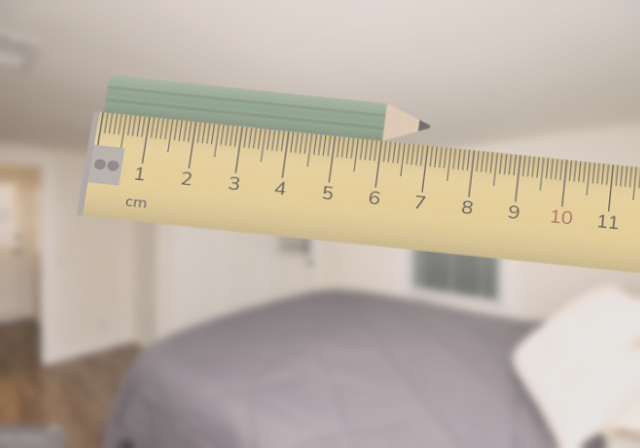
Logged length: 7,cm
